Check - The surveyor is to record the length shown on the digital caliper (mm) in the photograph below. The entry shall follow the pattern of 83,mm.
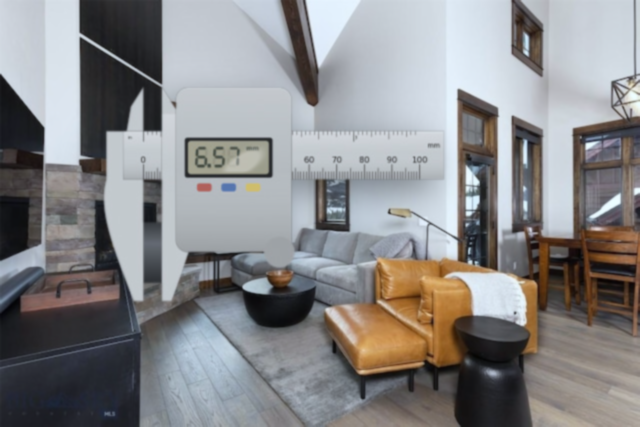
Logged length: 6.57,mm
